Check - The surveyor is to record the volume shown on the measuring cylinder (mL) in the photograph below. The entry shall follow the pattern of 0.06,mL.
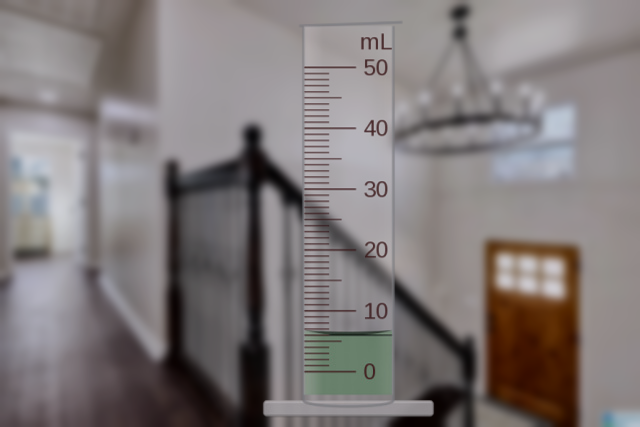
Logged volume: 6,mL
